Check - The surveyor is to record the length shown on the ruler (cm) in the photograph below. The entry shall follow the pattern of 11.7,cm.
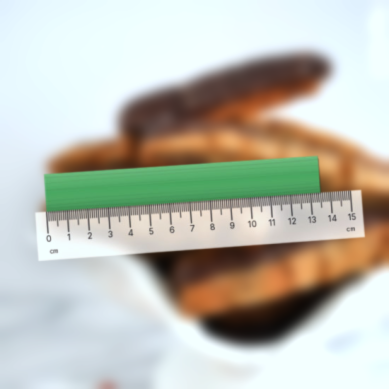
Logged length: 13.5,cm
